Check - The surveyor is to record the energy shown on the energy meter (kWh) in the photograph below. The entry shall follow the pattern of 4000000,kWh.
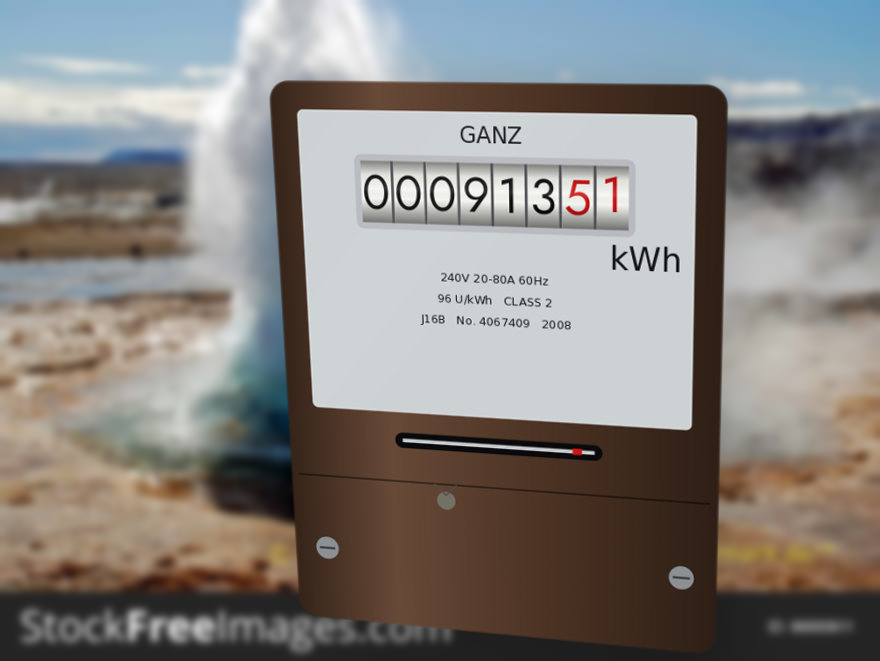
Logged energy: 913.51,kWh
